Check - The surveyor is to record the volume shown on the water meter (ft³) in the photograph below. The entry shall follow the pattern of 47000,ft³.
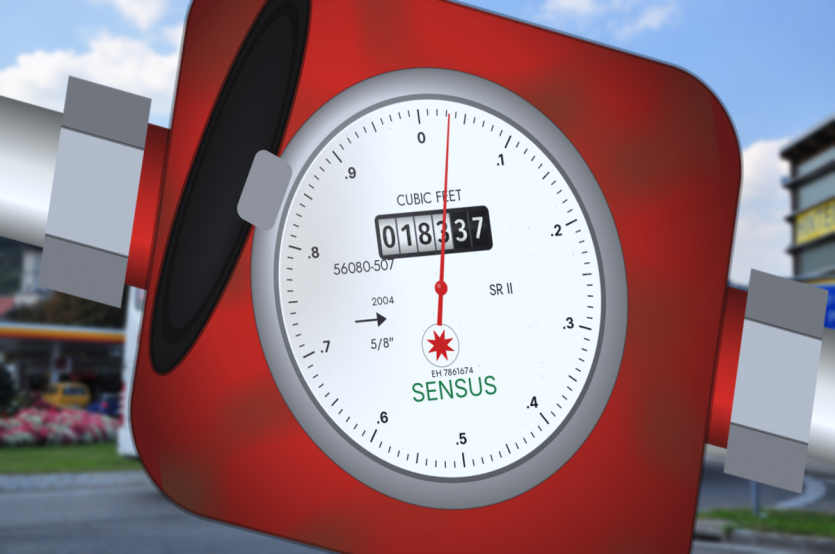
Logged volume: 18337.03,ft³
